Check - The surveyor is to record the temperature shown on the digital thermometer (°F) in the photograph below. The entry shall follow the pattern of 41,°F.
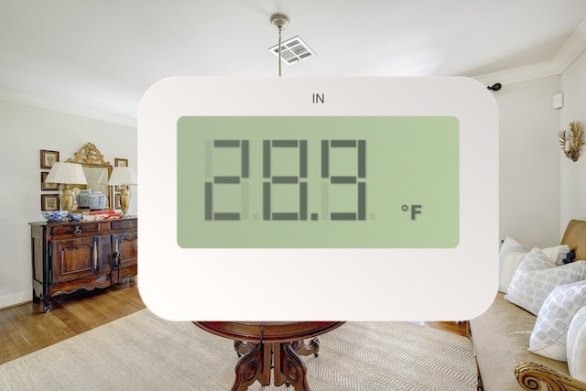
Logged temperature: 28.9,°F
